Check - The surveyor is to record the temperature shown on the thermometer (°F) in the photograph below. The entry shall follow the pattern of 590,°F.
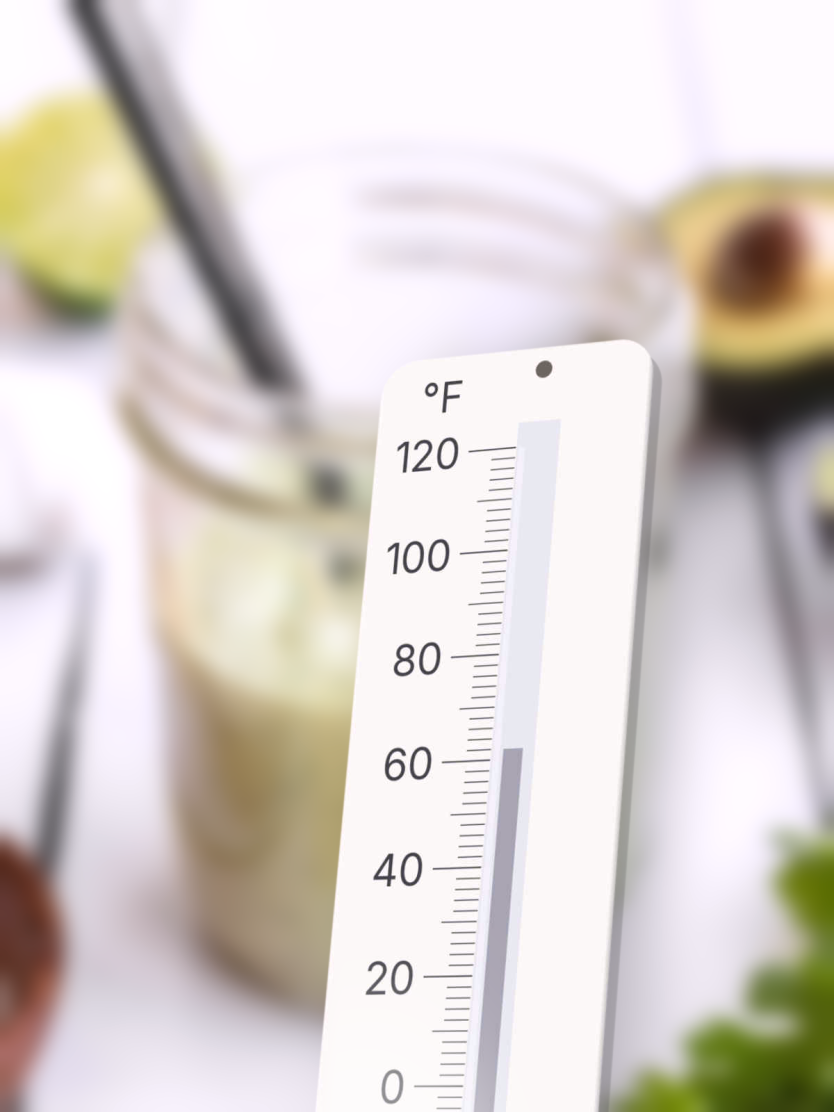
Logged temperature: 62,°F
